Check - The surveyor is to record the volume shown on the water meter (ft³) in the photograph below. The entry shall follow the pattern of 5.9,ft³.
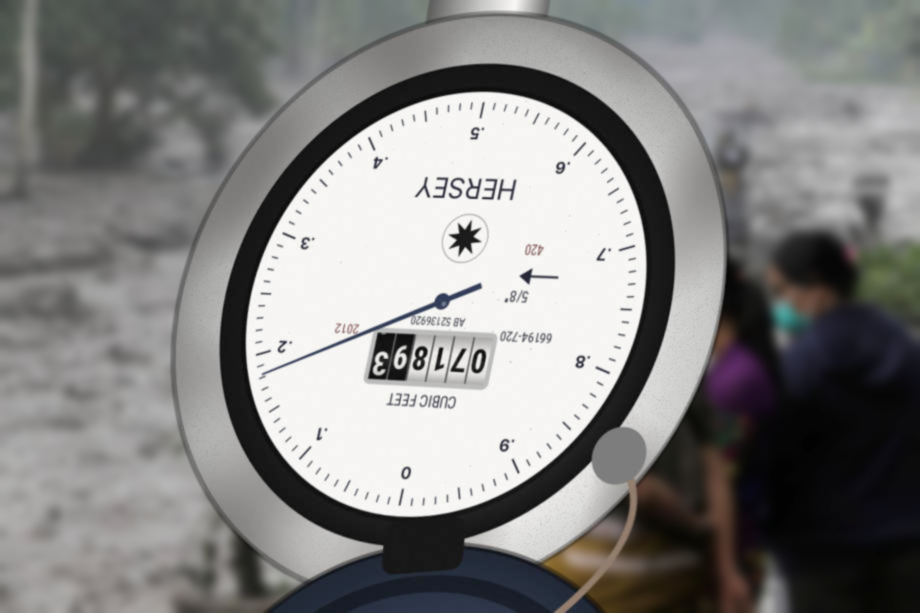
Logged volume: 71893.18,ft³
